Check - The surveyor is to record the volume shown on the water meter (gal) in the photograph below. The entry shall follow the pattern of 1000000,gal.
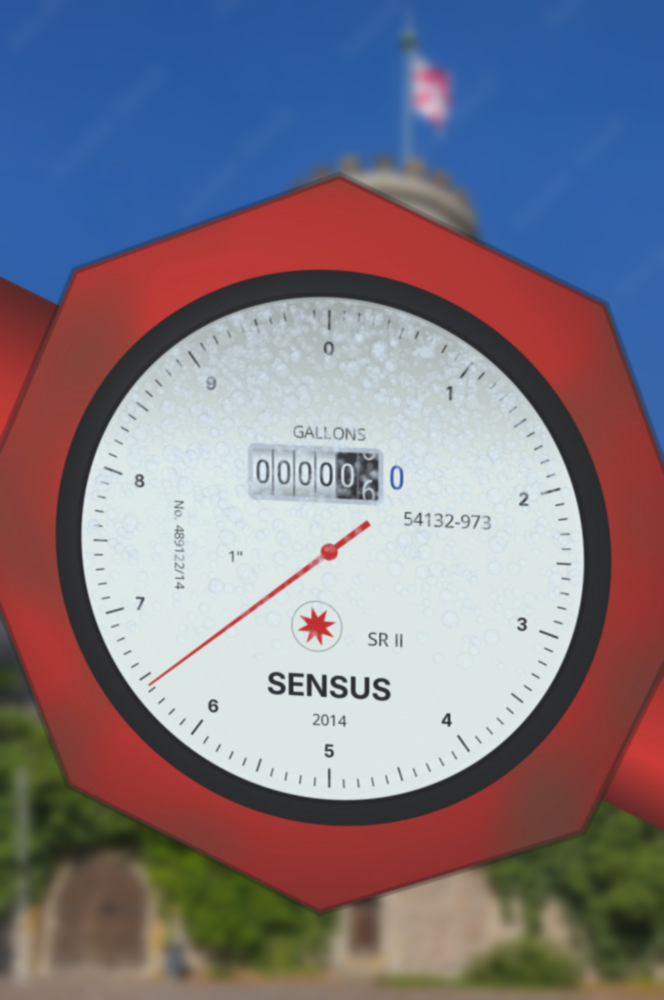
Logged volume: 56.4,gal
